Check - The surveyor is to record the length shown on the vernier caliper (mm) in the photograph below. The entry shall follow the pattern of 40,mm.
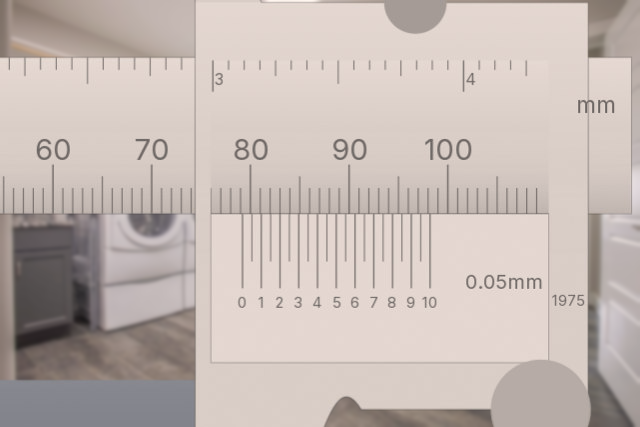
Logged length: 79.2,mm
